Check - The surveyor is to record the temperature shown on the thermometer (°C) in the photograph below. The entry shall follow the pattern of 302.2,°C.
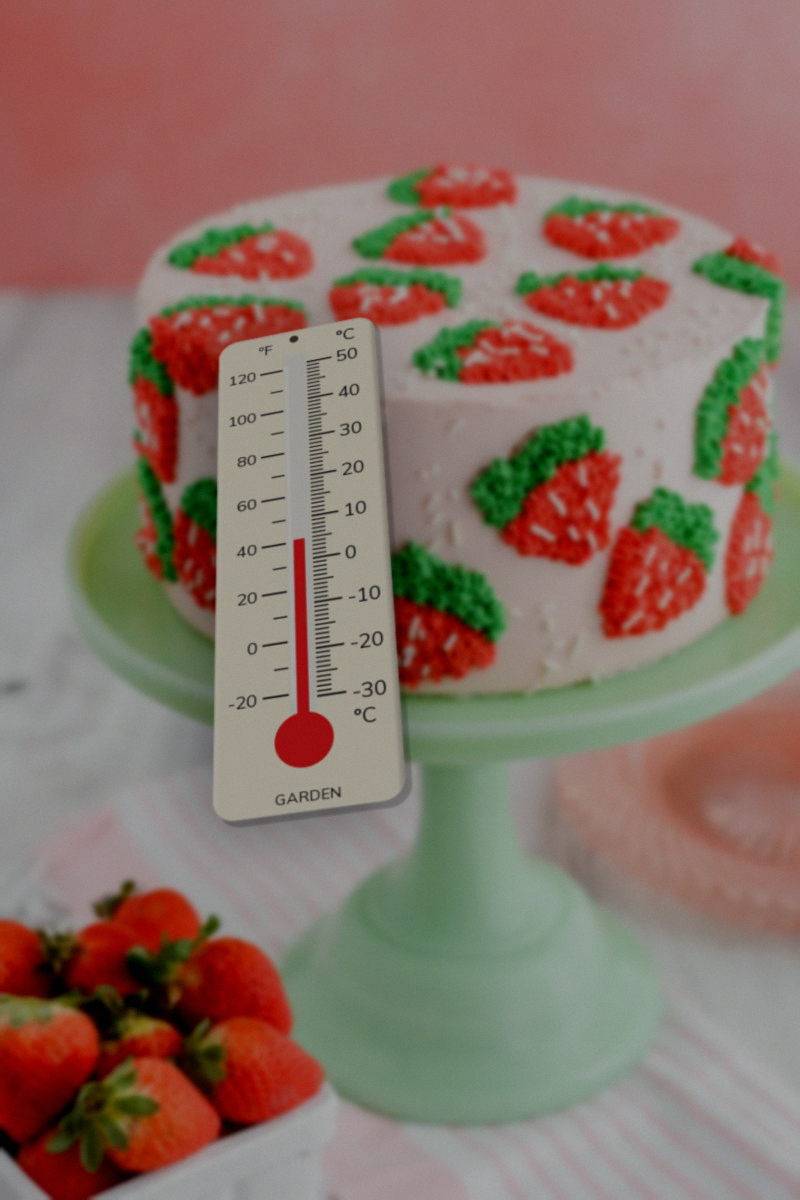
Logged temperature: 5,°C
